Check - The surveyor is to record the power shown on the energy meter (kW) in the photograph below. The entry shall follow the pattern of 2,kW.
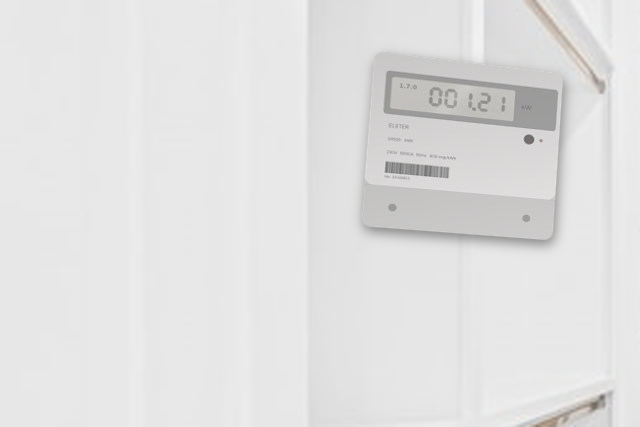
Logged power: 1.21,kW
